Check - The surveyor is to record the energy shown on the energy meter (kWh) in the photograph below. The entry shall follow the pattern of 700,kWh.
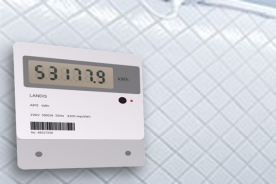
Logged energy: 53177.9,kWh
